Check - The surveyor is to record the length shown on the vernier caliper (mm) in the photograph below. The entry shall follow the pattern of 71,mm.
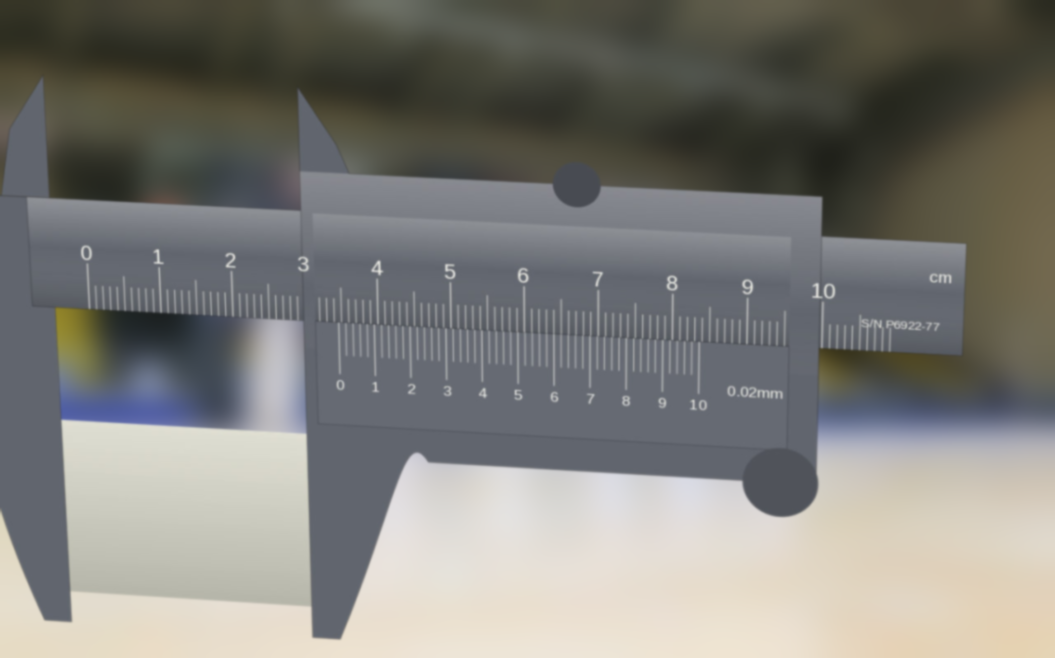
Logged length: 34.6,mm
